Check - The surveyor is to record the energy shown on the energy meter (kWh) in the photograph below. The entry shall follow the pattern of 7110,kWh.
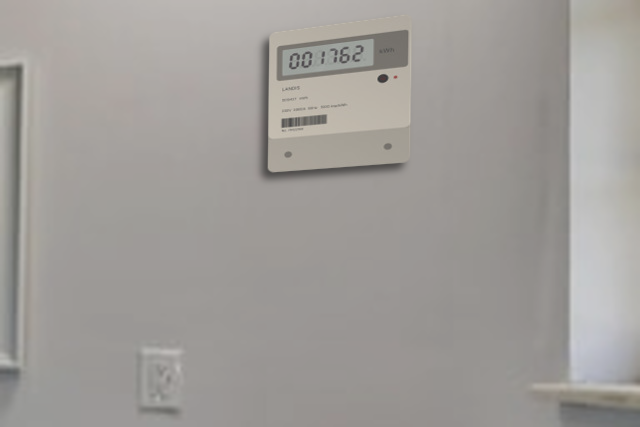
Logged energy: 1762,kWh
